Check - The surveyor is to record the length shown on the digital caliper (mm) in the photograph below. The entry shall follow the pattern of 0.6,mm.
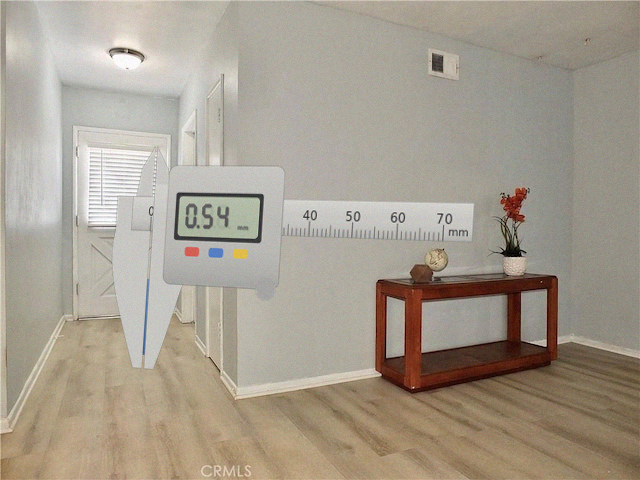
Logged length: 0.54,mm
